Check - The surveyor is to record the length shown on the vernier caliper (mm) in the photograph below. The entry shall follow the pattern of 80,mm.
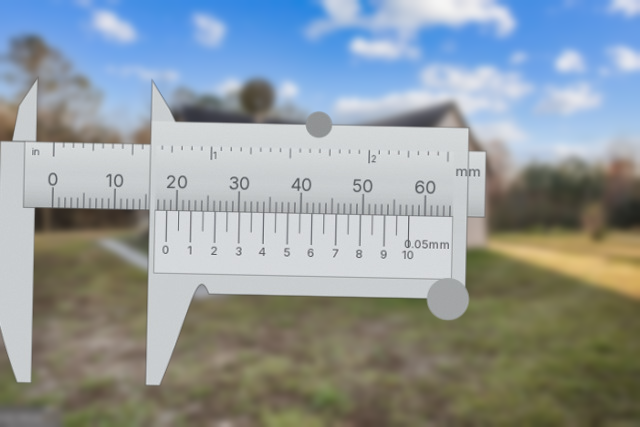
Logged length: 18.4,mm
